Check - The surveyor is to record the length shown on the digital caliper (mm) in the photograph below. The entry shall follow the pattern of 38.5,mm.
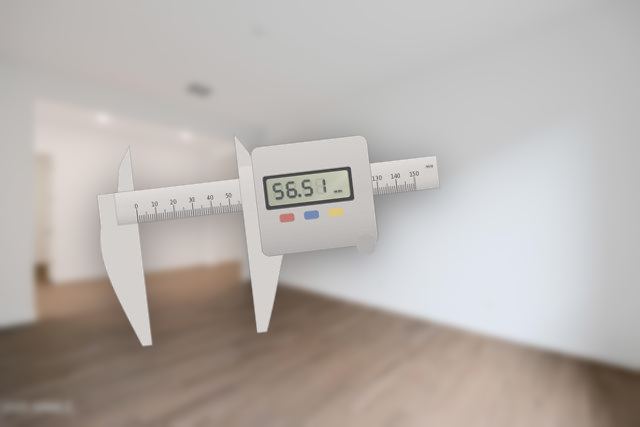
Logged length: 56.51,mm
